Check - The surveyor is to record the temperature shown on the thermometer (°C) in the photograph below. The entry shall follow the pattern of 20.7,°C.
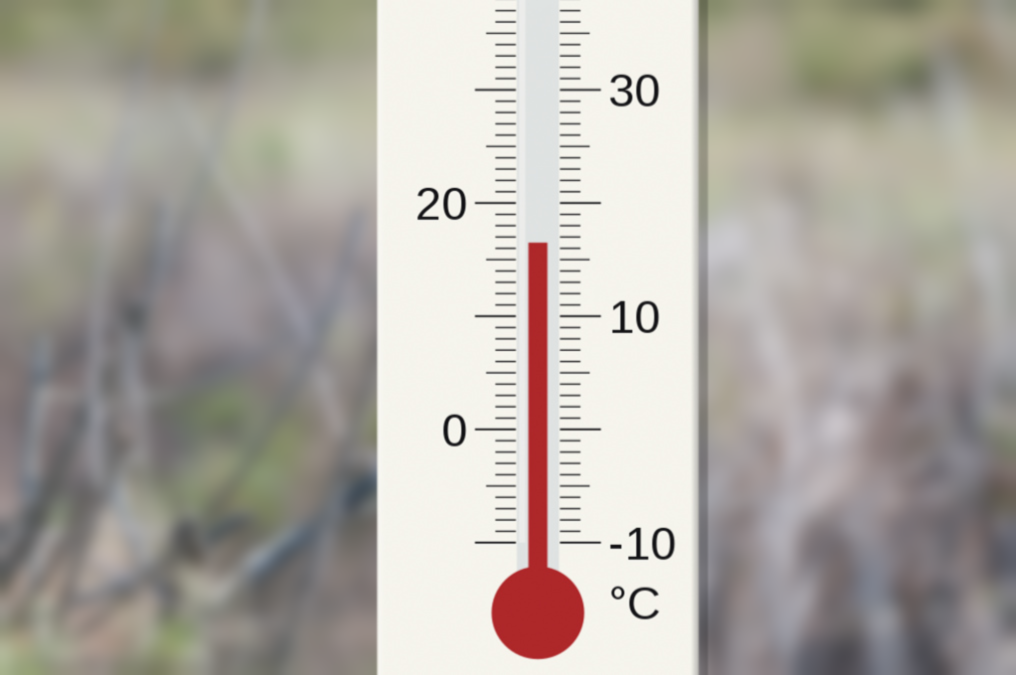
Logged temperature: 16.5,°C
